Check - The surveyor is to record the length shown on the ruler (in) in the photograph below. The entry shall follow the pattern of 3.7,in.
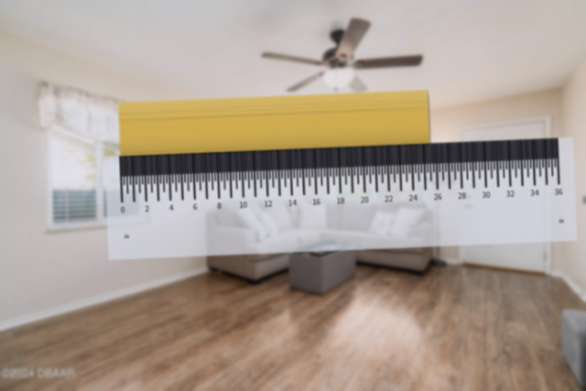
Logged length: 25.5,in
